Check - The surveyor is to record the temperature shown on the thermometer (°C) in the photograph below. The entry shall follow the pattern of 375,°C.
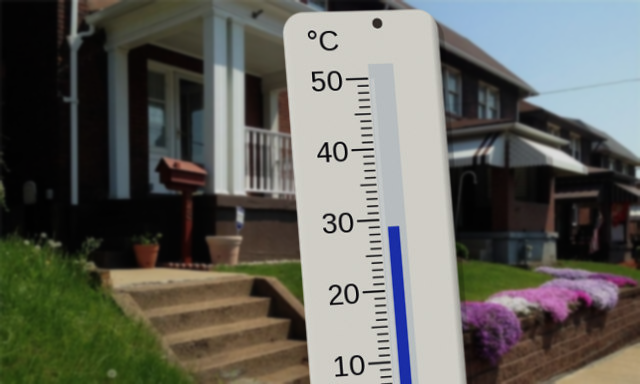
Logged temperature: 29,°C
